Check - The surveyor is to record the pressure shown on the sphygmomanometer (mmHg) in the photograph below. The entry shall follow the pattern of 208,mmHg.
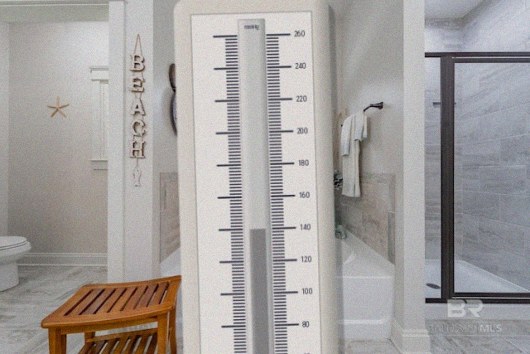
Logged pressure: 140,mmHg
